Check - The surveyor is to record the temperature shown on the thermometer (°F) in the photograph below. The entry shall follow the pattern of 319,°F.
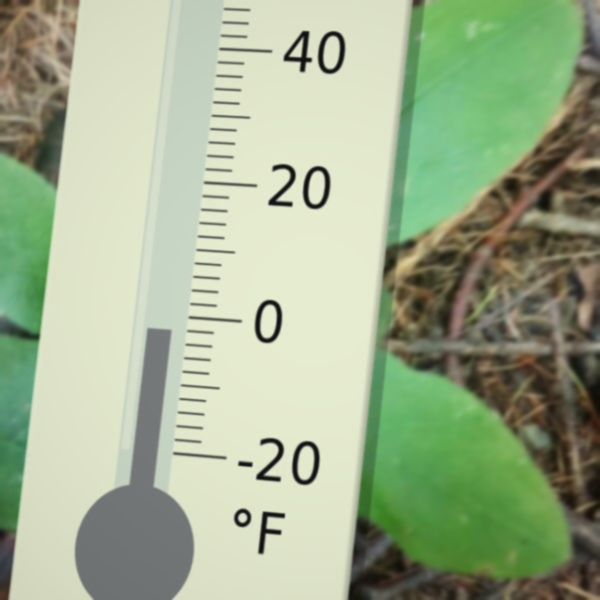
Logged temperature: -2,°F
